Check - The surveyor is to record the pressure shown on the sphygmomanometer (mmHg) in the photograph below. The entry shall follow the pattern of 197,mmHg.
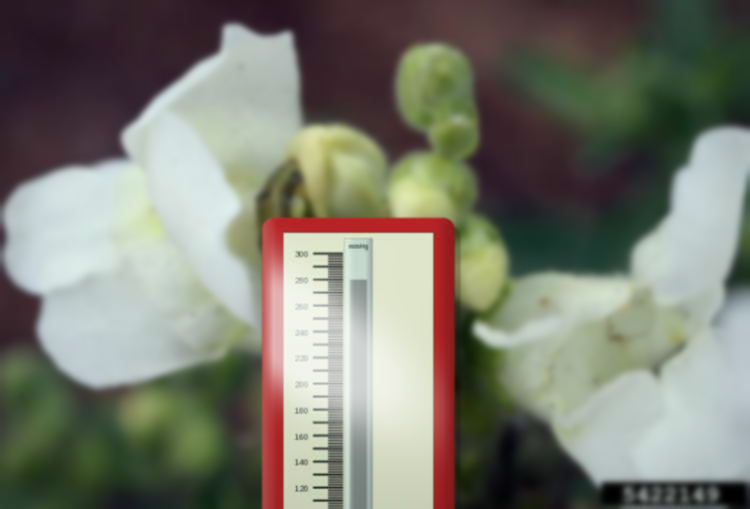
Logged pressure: 280,mmHg
